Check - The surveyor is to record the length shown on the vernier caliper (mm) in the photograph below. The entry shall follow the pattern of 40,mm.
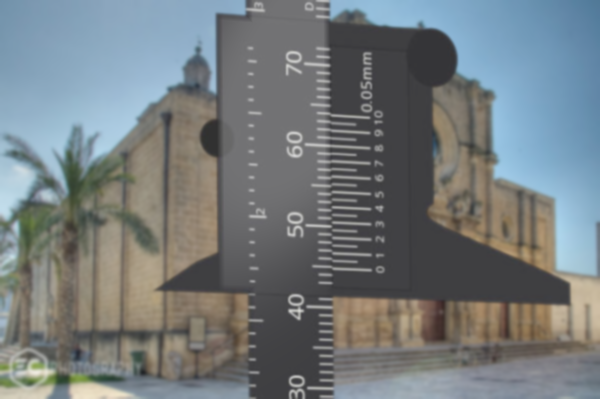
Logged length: 44.8,mm
